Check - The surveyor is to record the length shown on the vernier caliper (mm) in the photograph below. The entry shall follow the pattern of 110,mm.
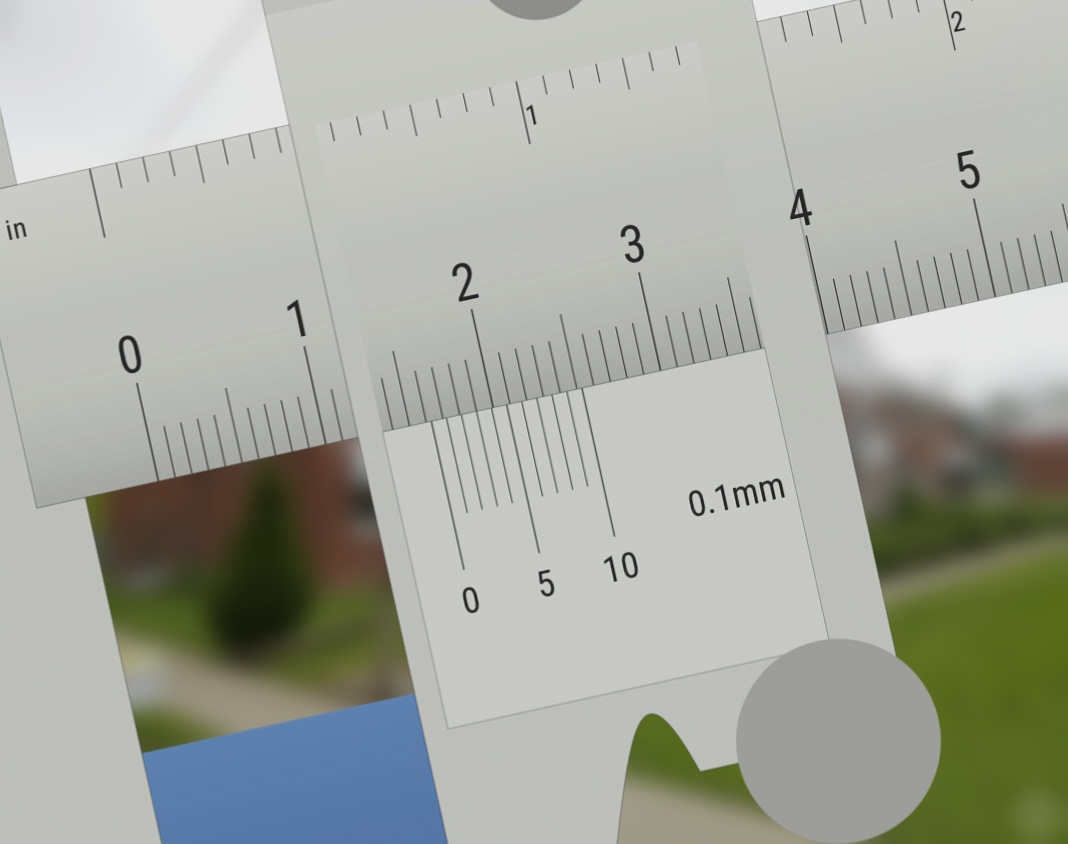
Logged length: 16.3,mm
